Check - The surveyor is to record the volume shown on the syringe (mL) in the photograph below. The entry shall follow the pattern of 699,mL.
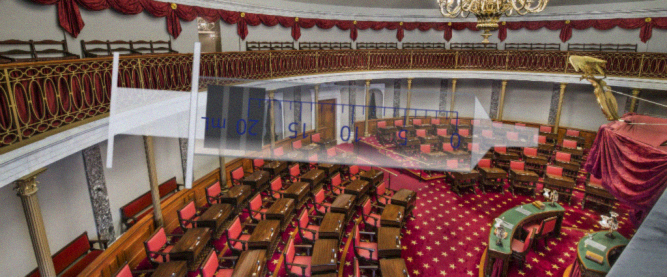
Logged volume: 18.5,mL
